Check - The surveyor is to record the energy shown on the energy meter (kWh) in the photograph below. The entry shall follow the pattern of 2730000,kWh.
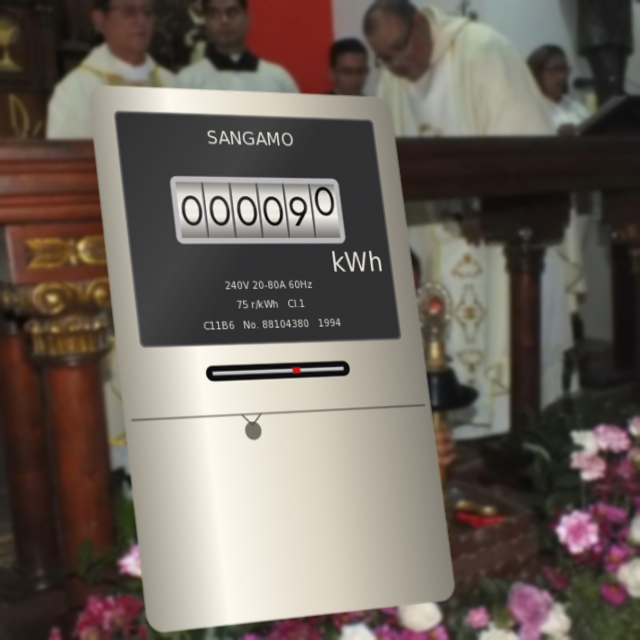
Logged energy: 90,kWh
